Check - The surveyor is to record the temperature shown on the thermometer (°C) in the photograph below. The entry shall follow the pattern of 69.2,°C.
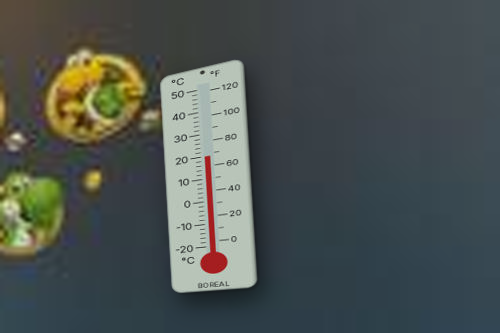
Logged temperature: 20,°C
